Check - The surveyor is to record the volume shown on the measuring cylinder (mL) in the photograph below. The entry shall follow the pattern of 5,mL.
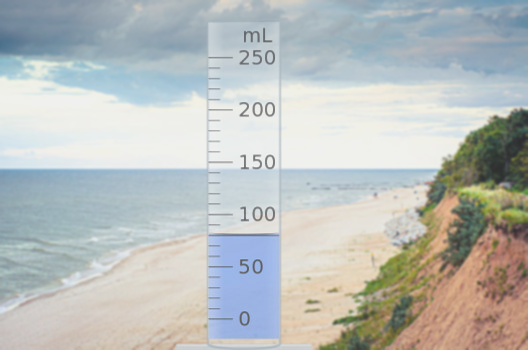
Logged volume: 80,mL
